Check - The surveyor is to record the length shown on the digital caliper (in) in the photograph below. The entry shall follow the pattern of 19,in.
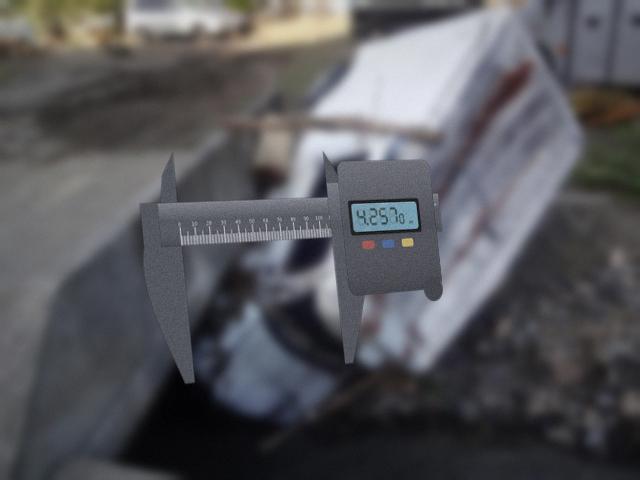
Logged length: 4.2570,in
